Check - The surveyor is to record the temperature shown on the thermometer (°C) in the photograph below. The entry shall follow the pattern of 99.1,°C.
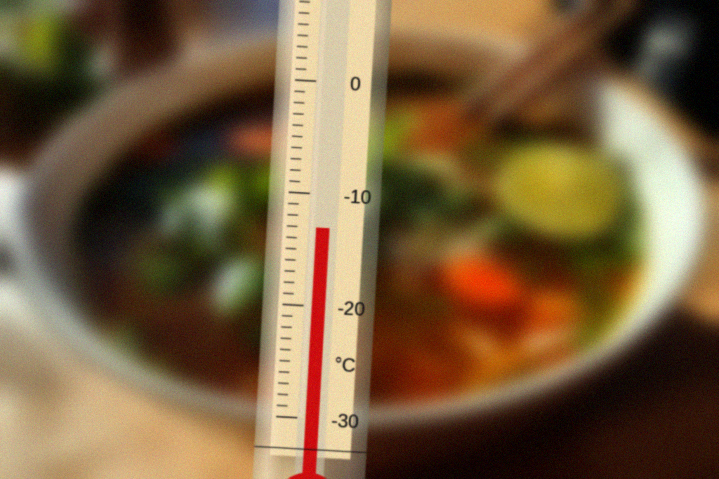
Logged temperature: -13,°C
